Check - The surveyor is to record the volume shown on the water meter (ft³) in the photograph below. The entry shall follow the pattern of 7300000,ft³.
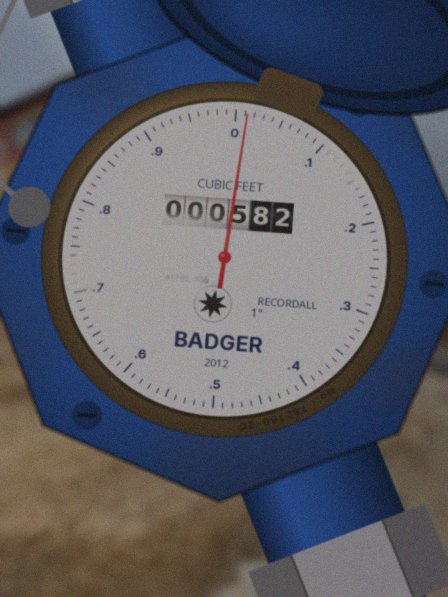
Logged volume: 582.01,ft³
